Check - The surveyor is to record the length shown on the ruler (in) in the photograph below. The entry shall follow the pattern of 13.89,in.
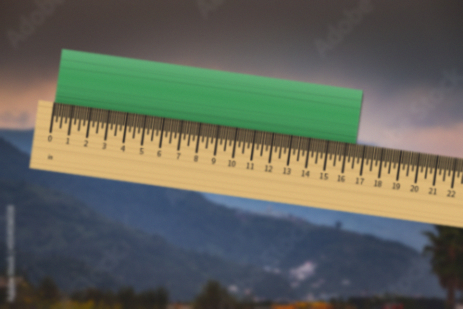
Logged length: 16.5,in
